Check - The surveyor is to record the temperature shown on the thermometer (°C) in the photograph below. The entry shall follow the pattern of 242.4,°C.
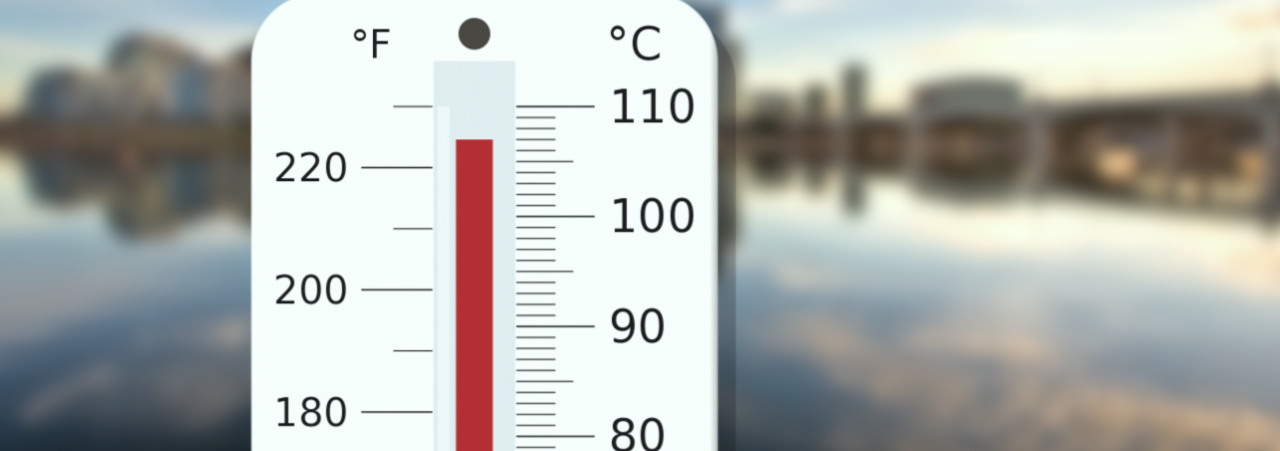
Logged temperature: 107,°C
